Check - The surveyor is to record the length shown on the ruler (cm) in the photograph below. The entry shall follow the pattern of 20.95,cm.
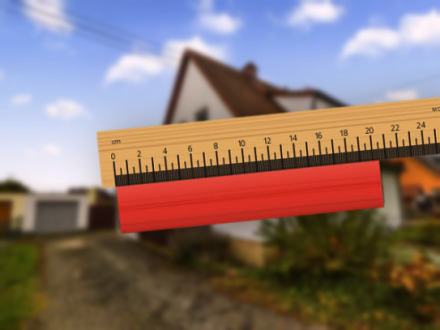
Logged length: 20.5,cm
